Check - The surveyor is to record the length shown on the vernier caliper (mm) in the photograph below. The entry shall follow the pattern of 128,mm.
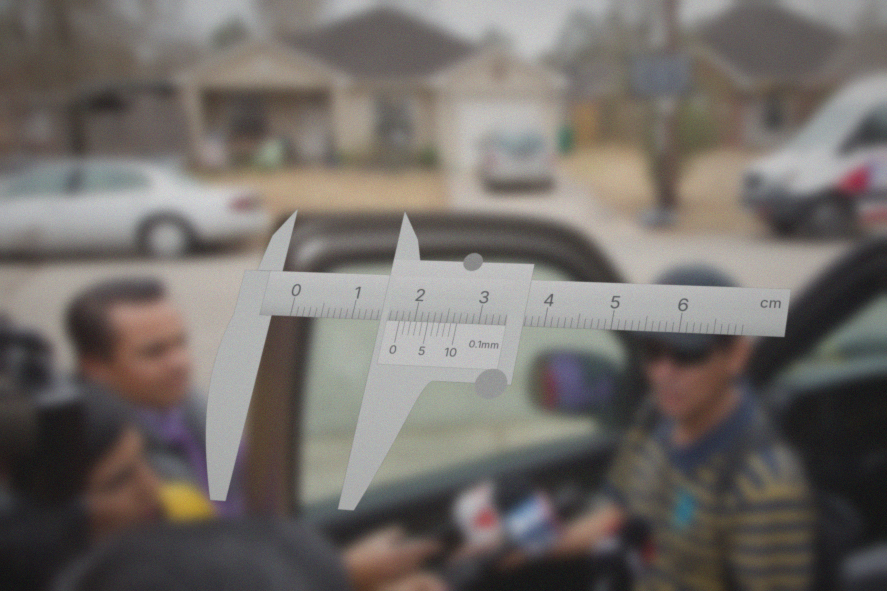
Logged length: 17.6,mm
